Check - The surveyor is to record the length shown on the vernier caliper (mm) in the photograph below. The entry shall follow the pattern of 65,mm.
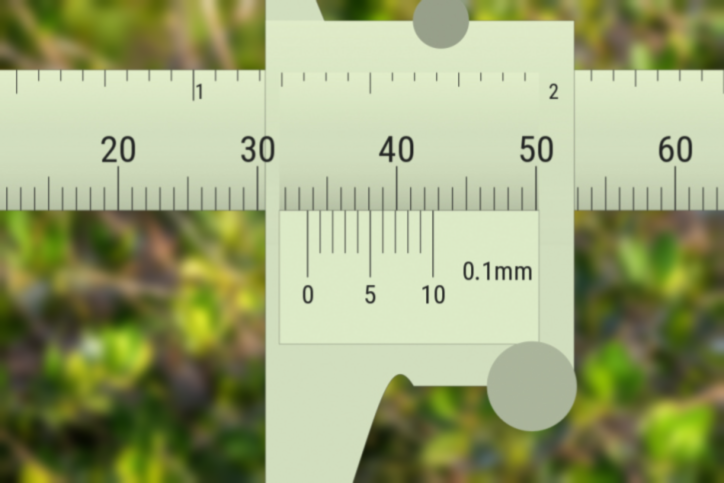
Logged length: 33.6,mm
